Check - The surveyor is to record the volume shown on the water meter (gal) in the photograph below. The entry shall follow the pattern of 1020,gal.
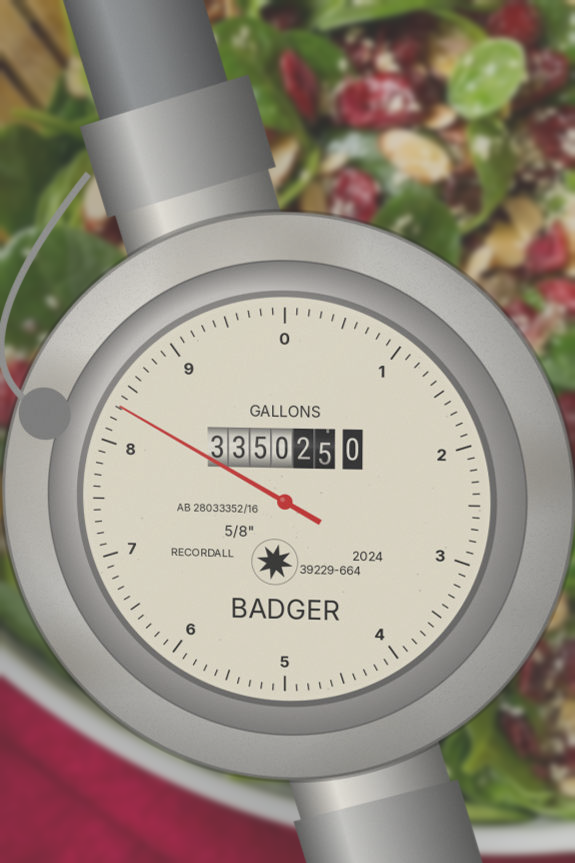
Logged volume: 3350248.3,gal
